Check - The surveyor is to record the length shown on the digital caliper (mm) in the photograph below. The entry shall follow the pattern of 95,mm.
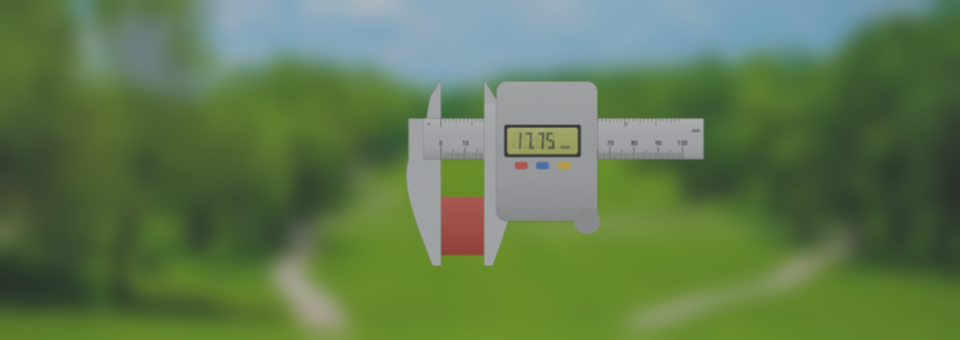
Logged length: 17.75,mm
